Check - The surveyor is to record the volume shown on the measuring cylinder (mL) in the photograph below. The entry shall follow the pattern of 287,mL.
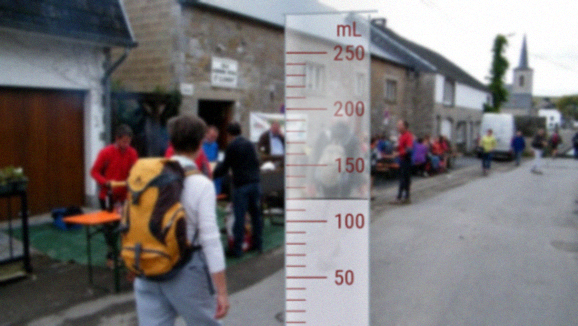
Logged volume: 120,mL
